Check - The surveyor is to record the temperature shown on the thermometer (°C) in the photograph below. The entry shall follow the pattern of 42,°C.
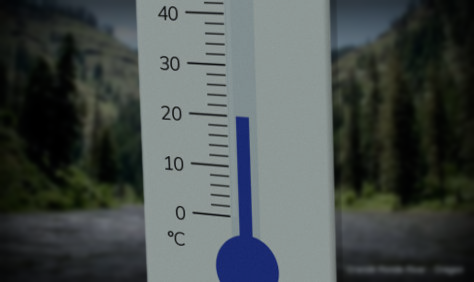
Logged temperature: 20,°C
